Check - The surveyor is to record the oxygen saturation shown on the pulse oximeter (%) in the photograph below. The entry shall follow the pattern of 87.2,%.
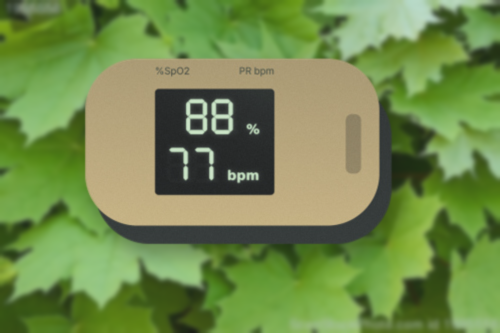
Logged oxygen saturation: 88,%
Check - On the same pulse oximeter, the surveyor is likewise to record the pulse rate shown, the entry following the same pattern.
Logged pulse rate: 77,bpm
